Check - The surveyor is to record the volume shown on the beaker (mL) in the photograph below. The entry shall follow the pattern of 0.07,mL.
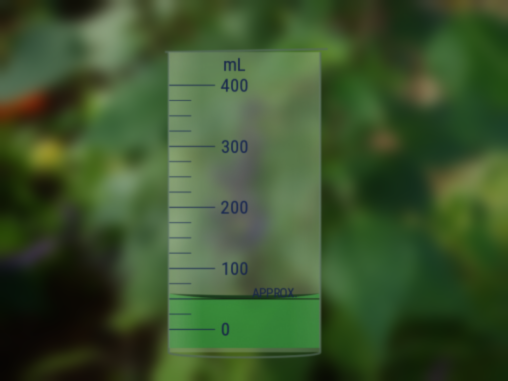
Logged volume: 50,mL
